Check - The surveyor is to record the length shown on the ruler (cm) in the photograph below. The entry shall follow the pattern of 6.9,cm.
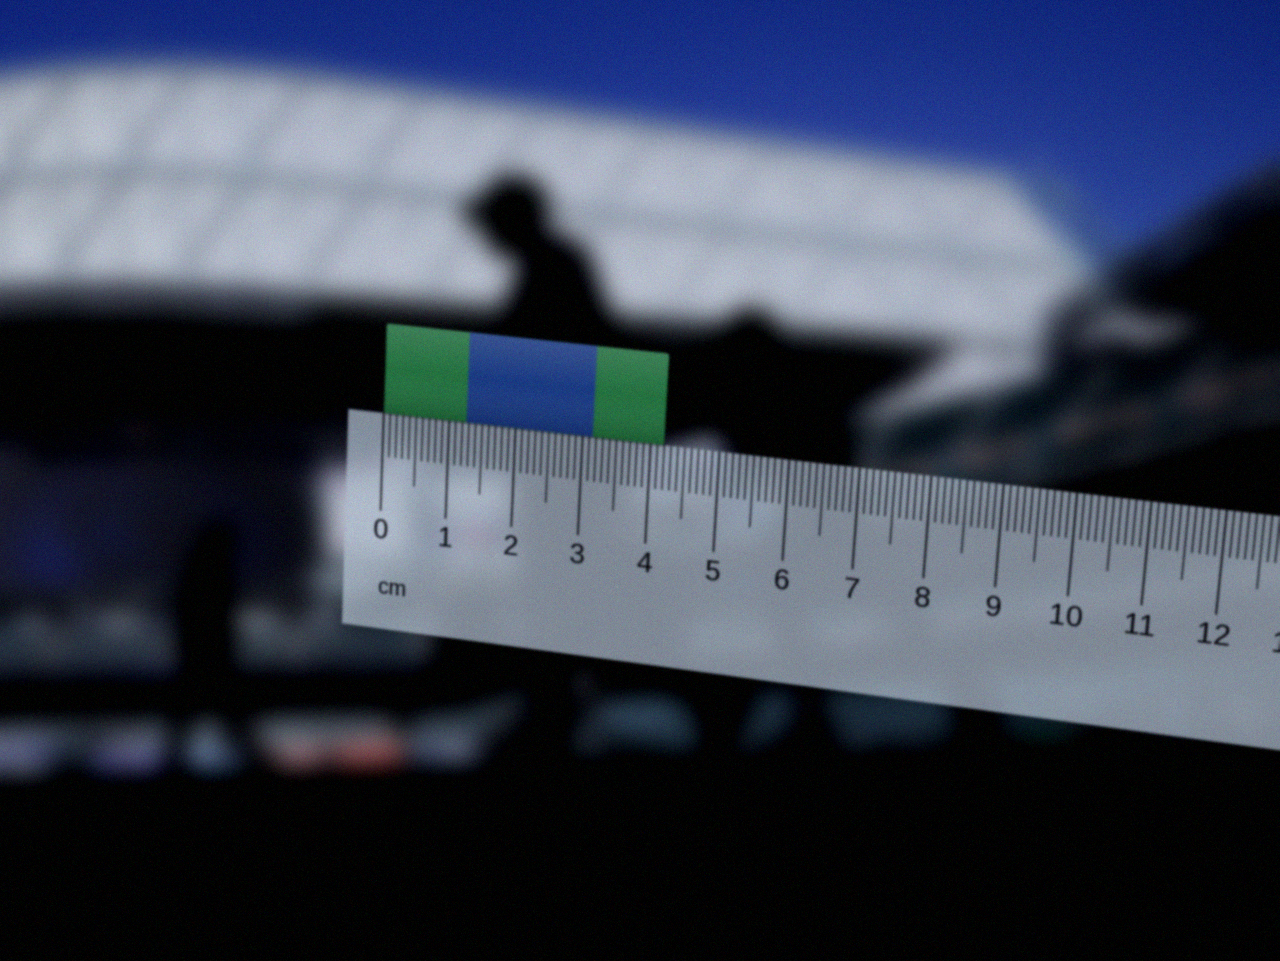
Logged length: 4.2,cm
